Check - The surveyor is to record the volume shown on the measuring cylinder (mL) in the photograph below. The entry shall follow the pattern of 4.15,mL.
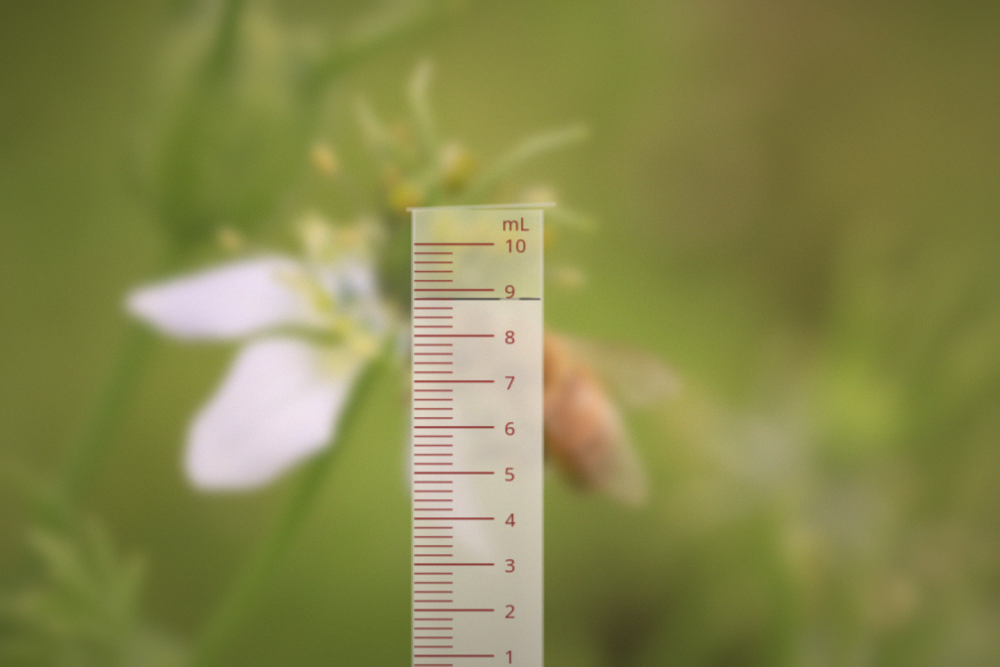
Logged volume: 8.8,mL
